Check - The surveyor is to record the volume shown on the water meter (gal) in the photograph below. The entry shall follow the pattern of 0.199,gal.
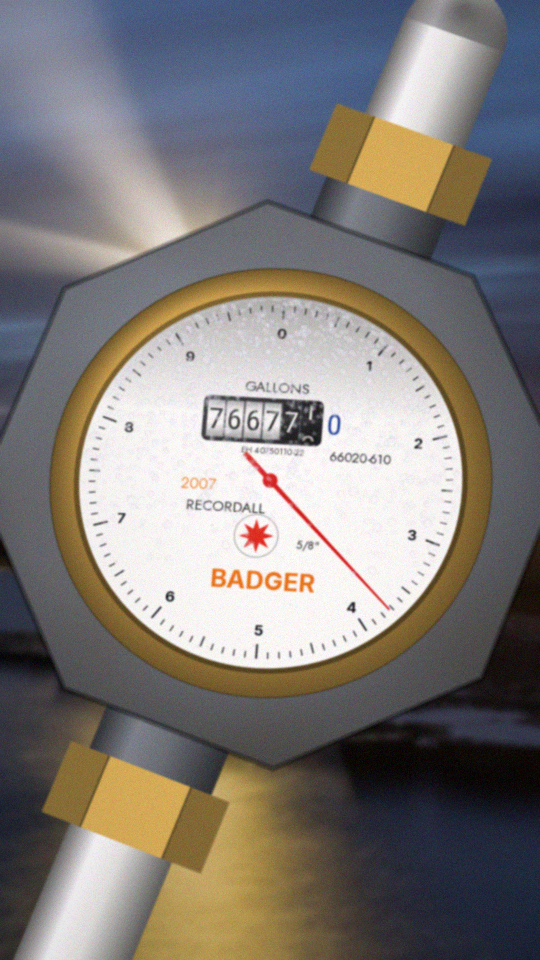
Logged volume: 7667713.7,gal
